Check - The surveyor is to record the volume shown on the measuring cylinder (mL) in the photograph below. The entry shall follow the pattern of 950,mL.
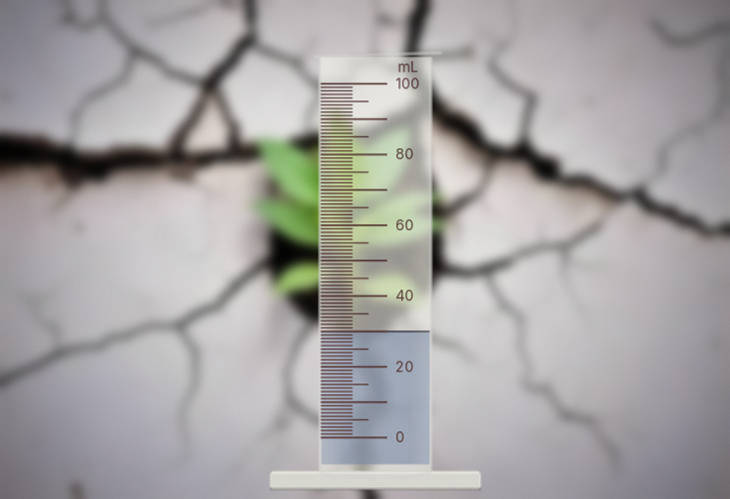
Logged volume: 30,mL
